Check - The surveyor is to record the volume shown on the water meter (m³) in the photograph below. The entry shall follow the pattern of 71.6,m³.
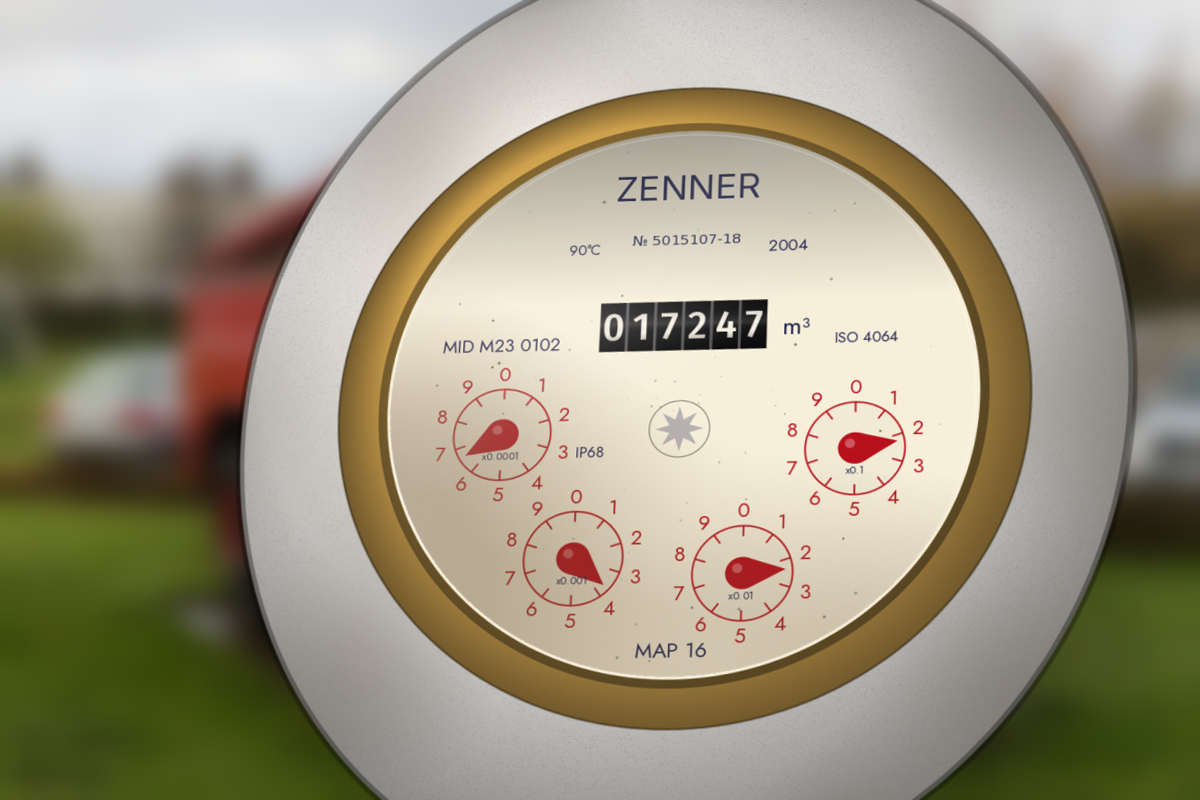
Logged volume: 17247.2236,m³
